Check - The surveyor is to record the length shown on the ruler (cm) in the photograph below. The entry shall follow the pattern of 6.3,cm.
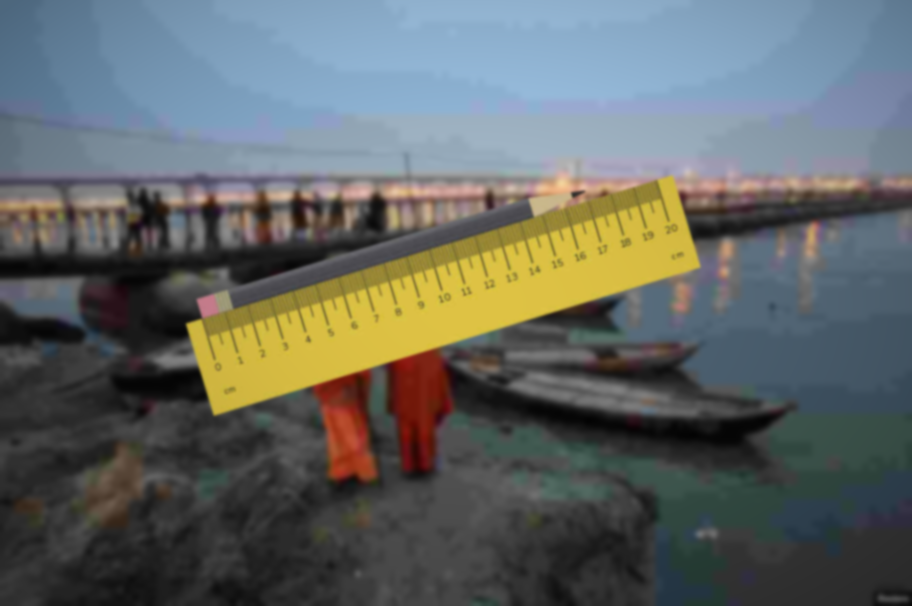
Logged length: 17,cm
